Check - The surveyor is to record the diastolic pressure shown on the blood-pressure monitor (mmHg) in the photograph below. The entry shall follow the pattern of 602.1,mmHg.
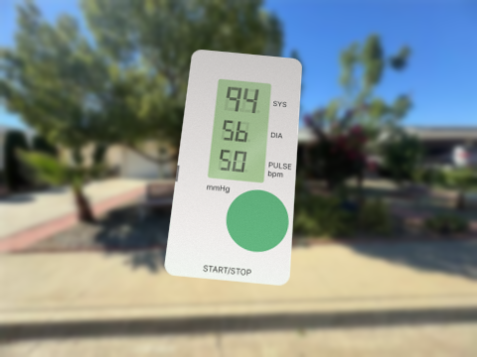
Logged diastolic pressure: 56,mmHg
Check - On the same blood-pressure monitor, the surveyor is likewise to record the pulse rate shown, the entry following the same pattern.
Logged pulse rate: 50,bpm
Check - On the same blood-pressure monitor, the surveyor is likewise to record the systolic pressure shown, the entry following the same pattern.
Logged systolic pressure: 94,mmHg
